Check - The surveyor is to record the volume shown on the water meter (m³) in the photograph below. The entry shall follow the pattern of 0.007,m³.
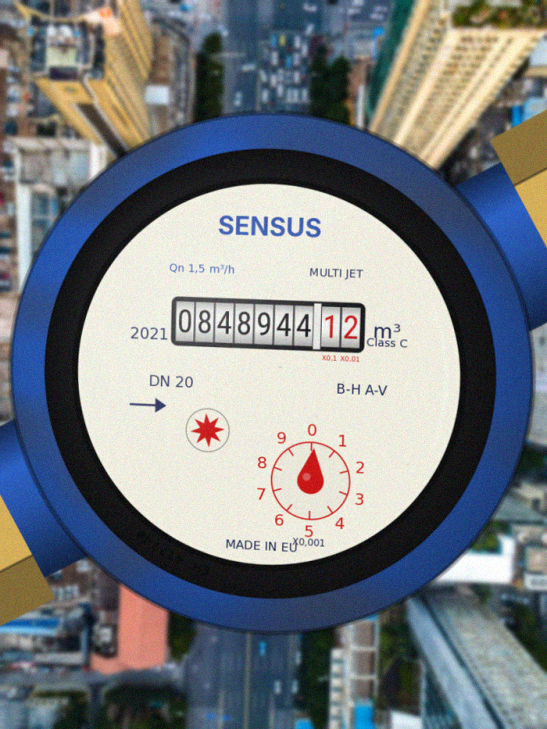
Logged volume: 848944.120,m³
